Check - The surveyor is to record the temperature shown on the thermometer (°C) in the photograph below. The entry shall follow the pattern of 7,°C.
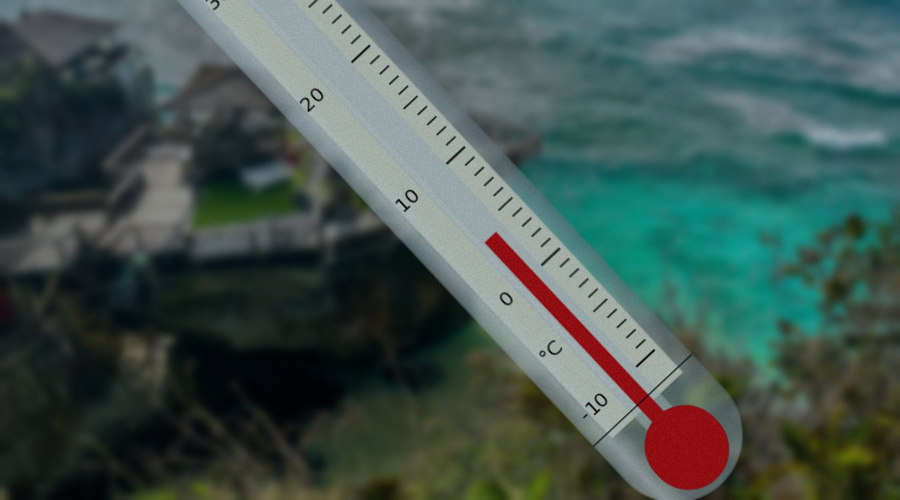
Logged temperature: 4,°C
